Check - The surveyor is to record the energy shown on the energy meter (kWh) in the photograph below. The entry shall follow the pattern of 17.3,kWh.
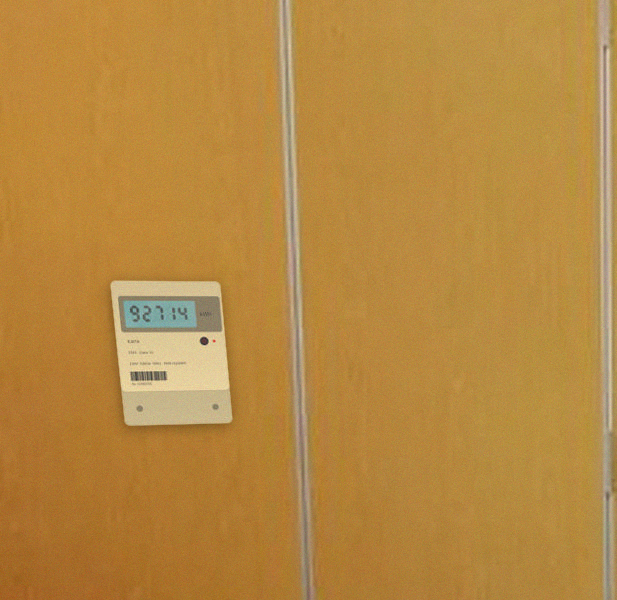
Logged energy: 92714,kWh
